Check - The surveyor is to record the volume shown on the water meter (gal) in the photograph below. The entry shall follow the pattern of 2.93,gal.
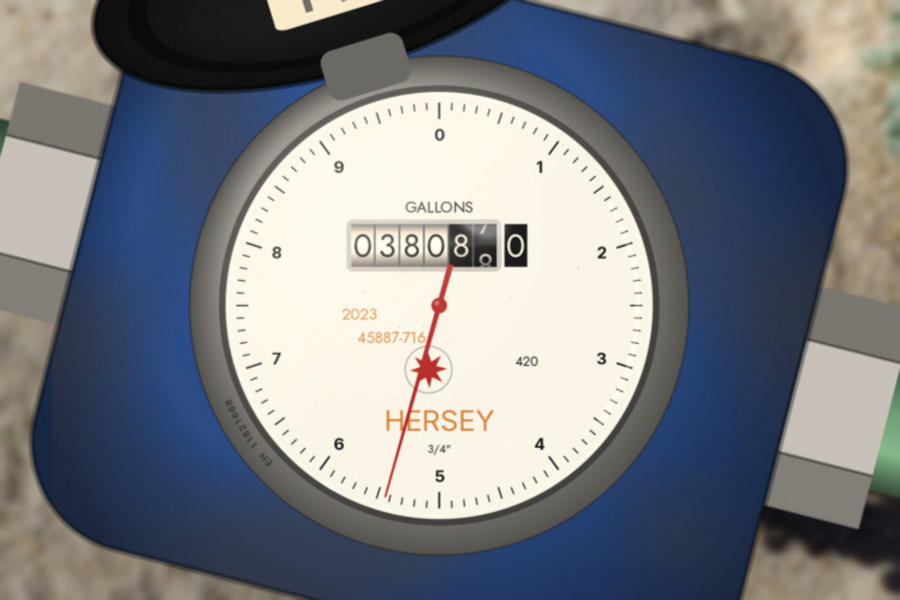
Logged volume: 380875.4,gal
